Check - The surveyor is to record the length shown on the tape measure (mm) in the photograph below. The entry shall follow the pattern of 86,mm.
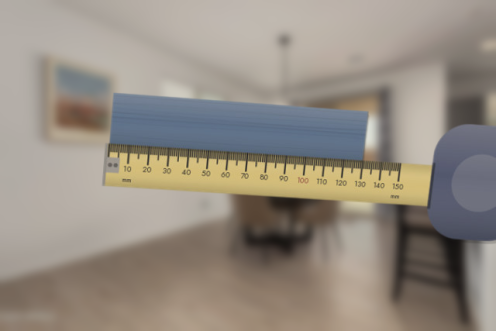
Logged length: 130,mm
